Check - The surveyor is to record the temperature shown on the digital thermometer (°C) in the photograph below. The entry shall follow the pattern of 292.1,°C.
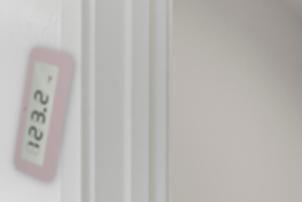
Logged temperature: 123.2,°C
